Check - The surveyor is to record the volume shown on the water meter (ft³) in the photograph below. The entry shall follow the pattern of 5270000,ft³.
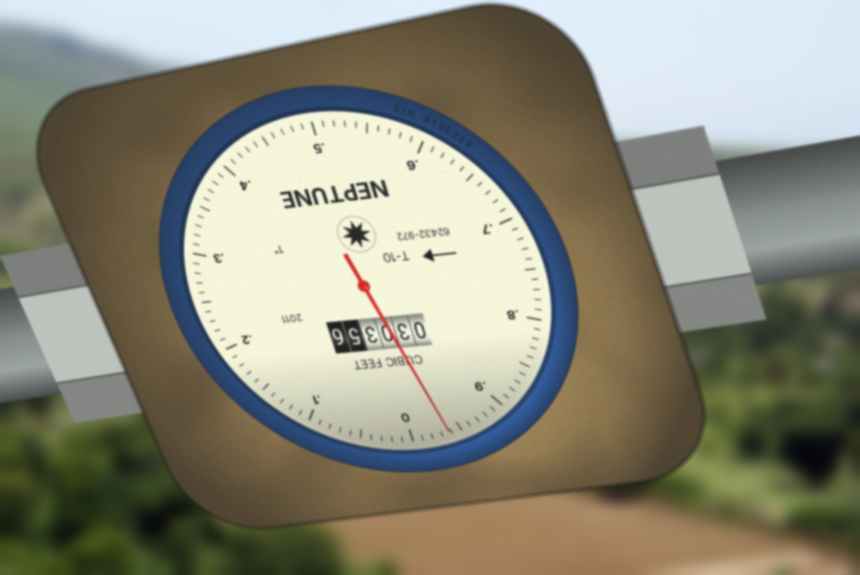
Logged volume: 30355.96,ft³
